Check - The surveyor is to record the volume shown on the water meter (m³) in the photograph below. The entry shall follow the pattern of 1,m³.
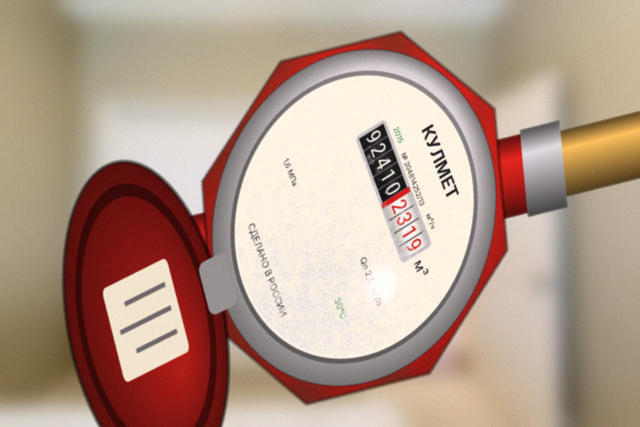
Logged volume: 92410.2319,m³
